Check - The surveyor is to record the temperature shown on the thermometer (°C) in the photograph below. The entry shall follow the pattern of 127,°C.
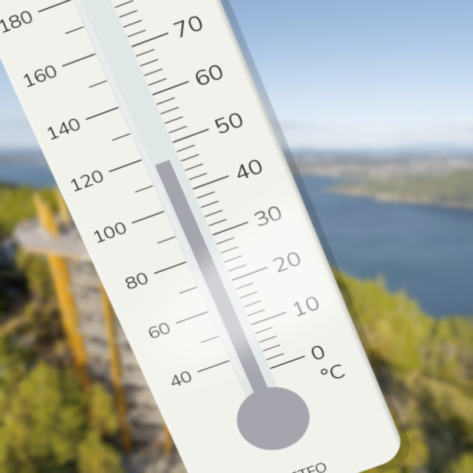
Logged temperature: 47,°C
